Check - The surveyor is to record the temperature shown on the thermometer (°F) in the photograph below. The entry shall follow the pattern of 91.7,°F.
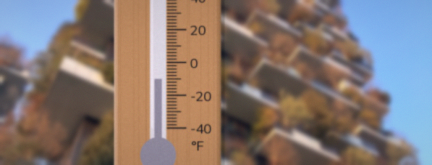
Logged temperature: -10,°F
